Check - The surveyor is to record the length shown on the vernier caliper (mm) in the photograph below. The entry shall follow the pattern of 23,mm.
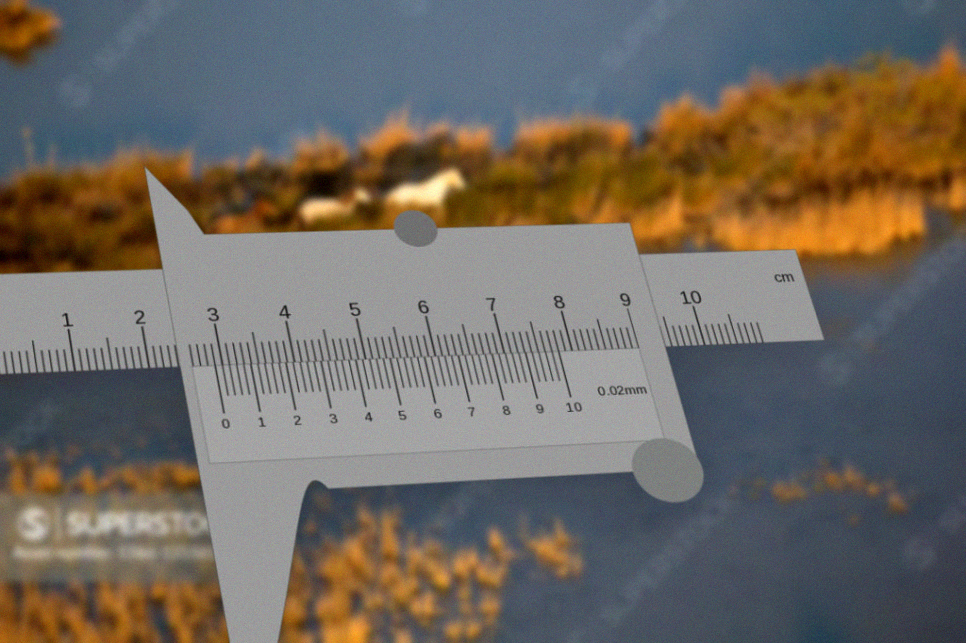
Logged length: 29.0,mm
